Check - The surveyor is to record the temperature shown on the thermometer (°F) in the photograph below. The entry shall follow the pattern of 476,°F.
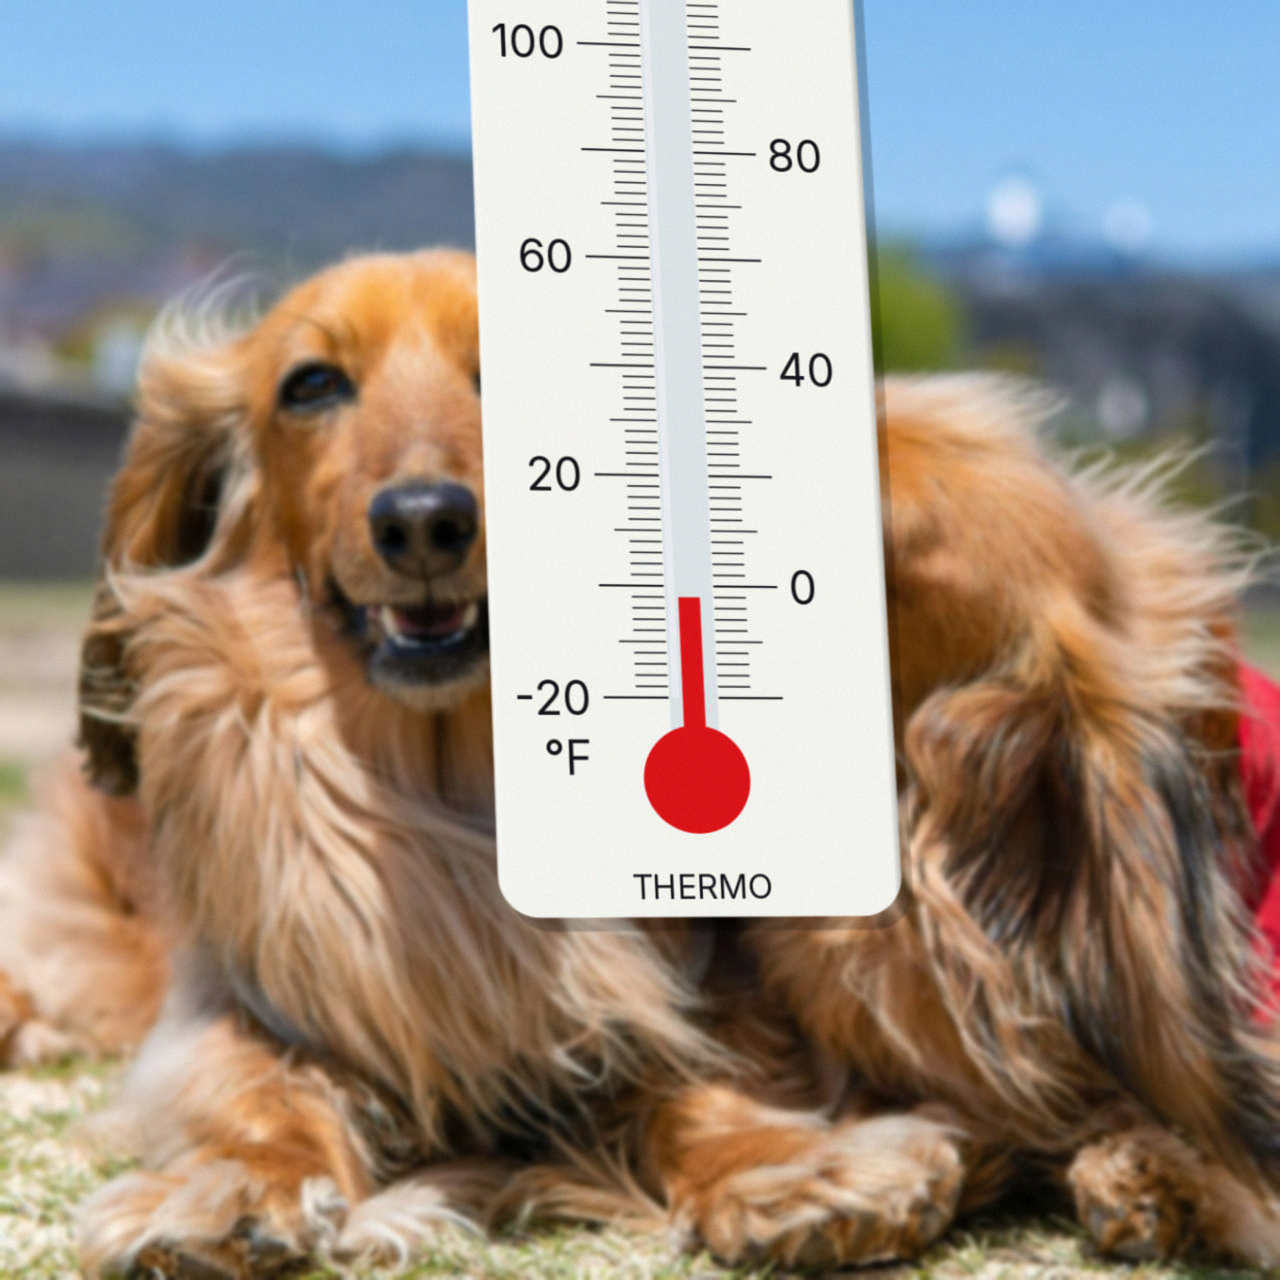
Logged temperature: -2,°F
